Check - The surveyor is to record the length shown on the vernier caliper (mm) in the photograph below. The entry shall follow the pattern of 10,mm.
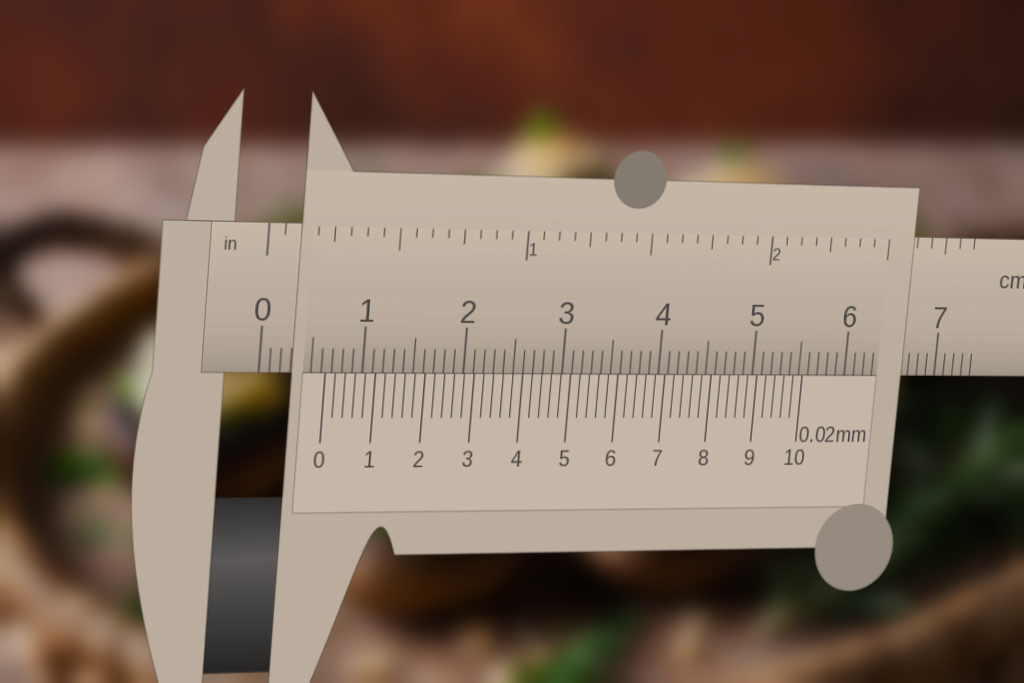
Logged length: 6.4,mm
